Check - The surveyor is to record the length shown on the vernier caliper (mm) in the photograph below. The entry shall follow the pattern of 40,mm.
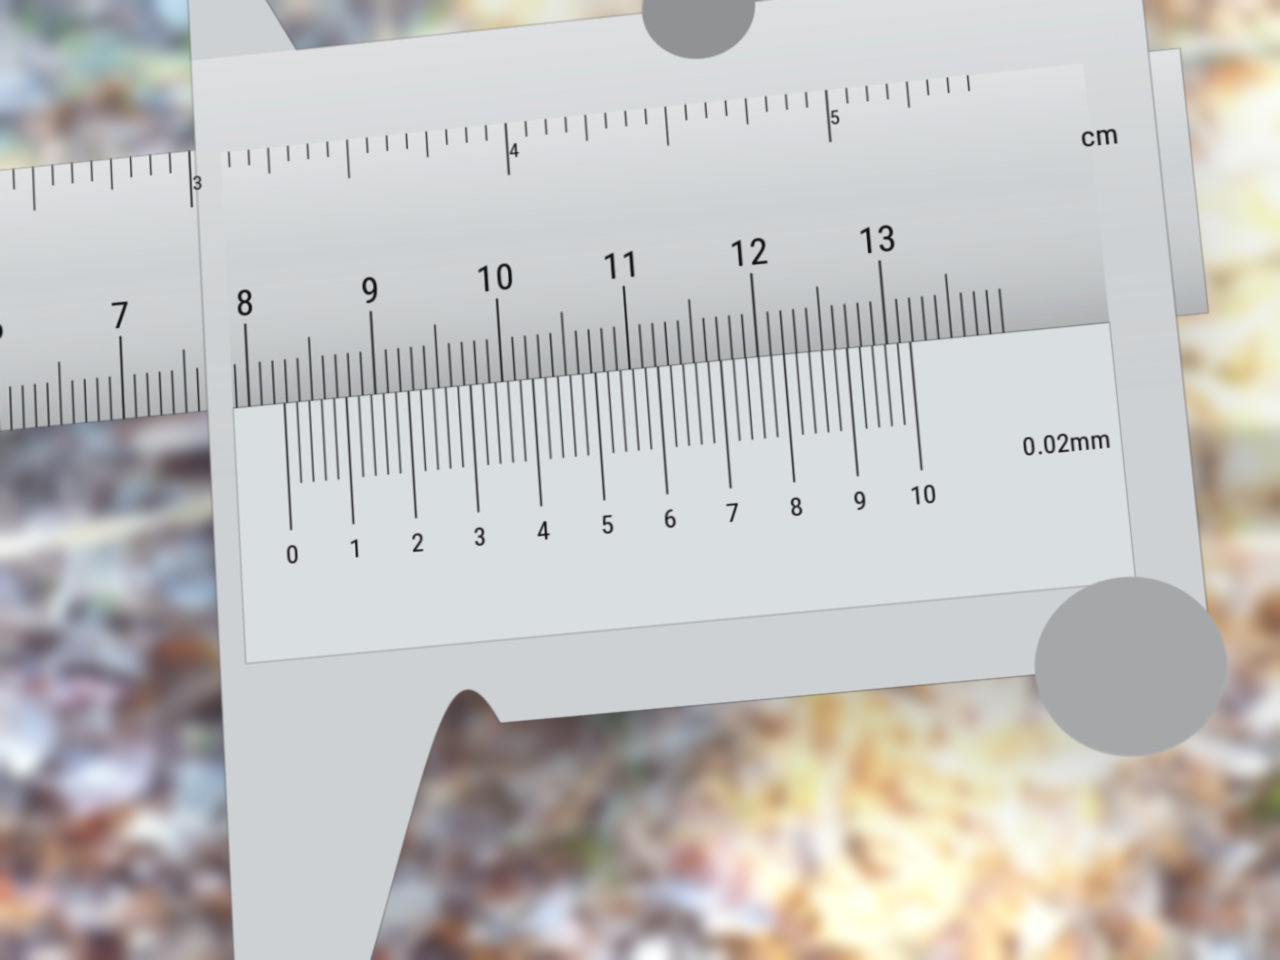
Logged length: 82.8,mm
